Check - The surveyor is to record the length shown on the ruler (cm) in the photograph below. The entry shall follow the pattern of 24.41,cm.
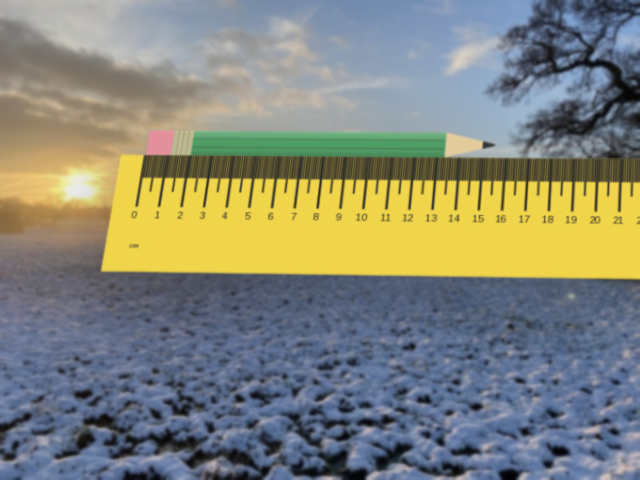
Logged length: 15.5,cm
